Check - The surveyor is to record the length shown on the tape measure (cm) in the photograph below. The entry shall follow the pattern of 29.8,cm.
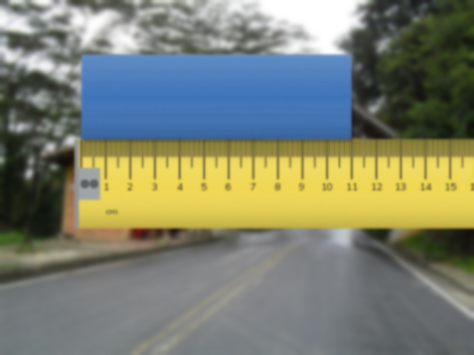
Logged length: 11,cm
